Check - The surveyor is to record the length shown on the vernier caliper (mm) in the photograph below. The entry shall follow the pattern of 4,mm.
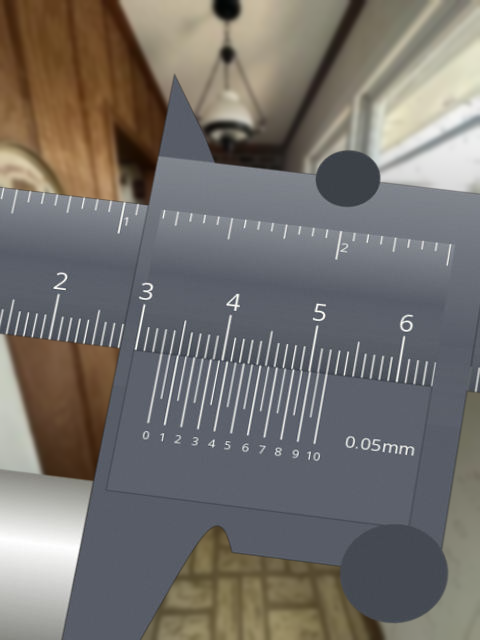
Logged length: 33.0,mm
